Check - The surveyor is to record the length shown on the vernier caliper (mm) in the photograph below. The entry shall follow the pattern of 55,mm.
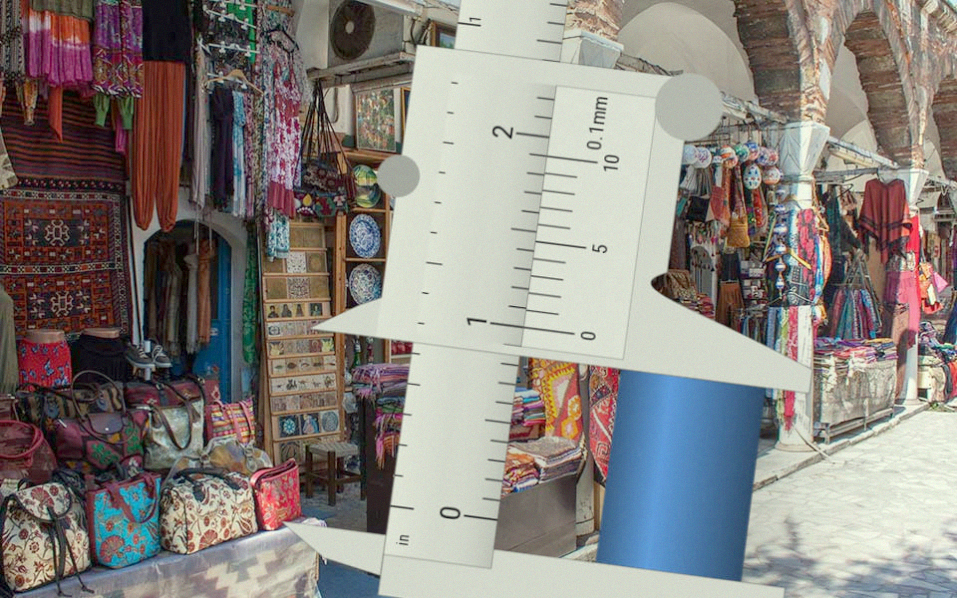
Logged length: 10.0,mm
